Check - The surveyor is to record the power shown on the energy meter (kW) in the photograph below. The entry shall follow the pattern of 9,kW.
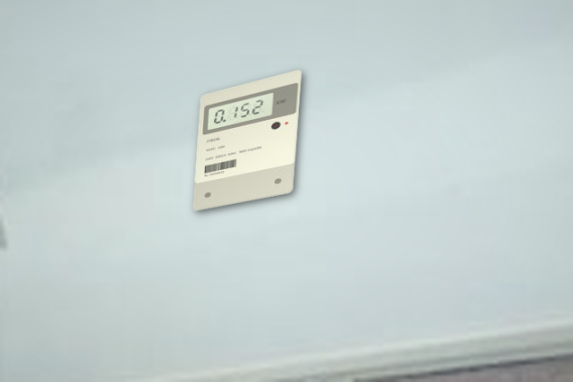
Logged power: 0.152,kW
